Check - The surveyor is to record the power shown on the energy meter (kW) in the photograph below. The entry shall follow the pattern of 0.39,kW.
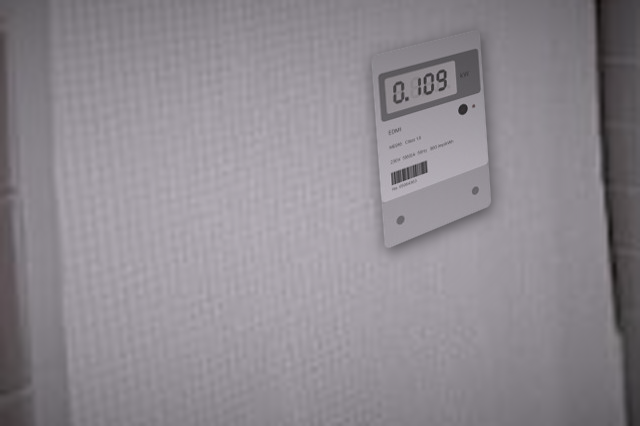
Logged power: 0.109,kW
